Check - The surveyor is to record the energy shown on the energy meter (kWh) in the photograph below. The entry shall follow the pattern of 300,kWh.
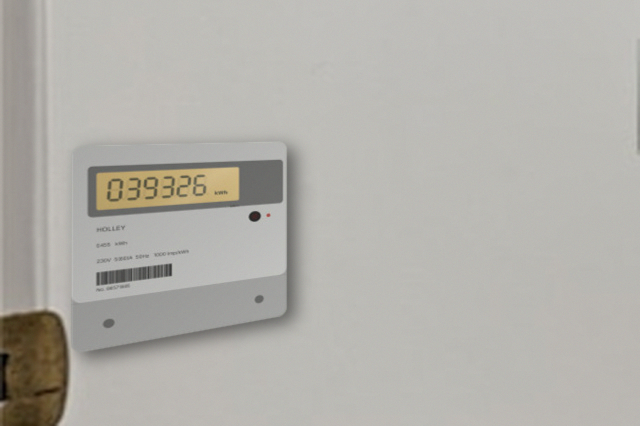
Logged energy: 39326,kWh
